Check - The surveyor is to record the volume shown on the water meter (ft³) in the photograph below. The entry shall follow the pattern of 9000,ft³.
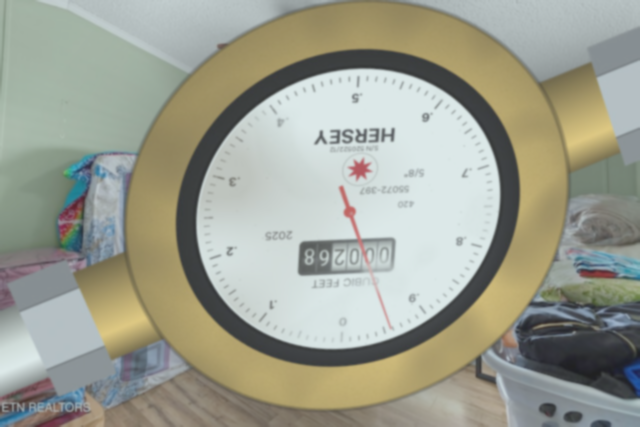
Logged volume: 267.94,ft³
